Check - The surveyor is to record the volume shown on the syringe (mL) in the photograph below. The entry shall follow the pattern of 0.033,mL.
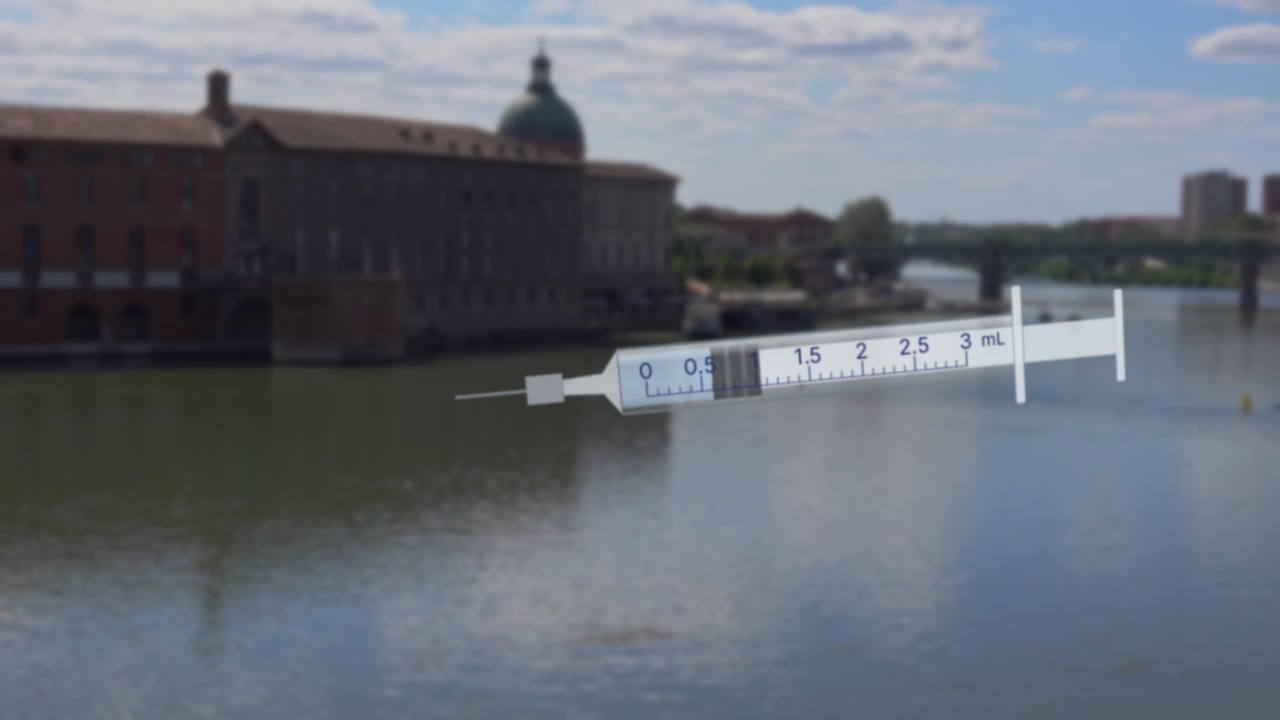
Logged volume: 0.6,mL
